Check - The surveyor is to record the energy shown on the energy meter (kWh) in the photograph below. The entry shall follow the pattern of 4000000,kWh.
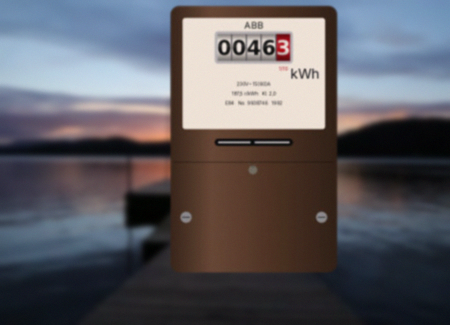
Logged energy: 46.3,kWh
